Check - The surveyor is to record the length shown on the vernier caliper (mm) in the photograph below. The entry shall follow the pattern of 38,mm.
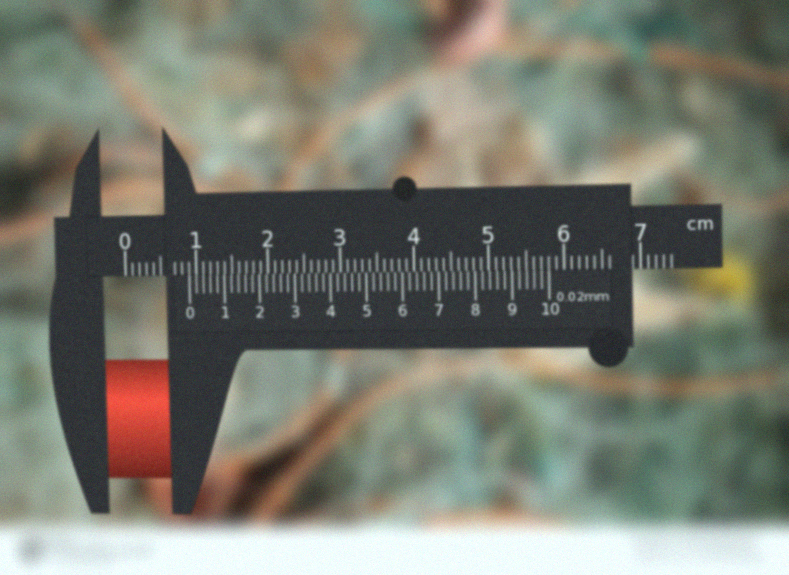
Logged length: 9.0,mm
